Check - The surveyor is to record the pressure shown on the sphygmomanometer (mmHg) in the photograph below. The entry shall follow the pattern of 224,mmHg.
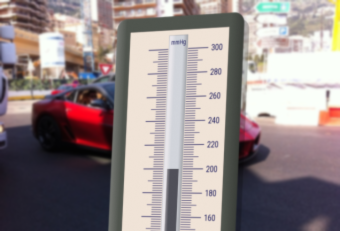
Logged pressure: 200,mmHg
